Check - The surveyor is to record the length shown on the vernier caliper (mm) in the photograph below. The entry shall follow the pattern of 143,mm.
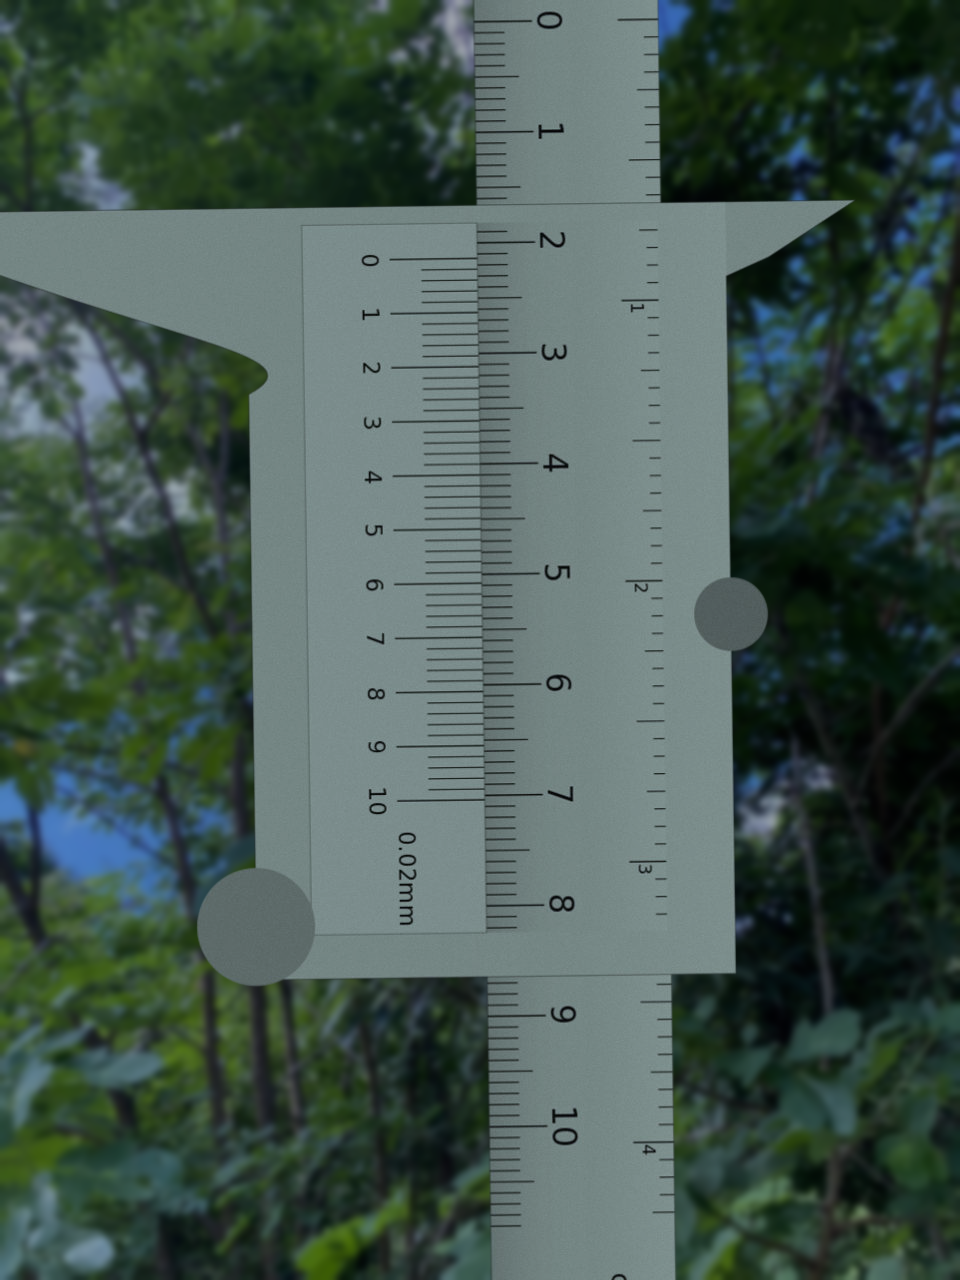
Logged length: 21.4,mm
